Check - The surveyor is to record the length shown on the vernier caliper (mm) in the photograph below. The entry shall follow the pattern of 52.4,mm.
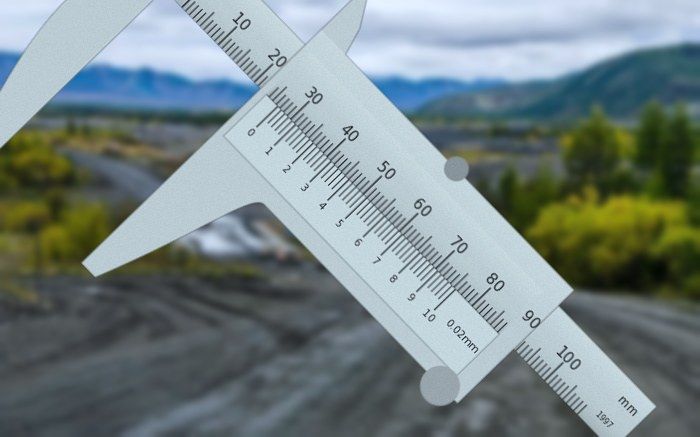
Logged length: 26.5,mm
